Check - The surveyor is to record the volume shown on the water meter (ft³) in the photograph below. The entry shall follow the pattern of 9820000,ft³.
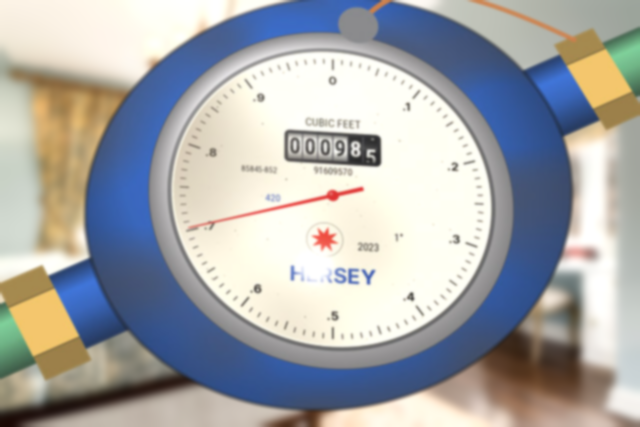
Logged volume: 984.70,ft³
